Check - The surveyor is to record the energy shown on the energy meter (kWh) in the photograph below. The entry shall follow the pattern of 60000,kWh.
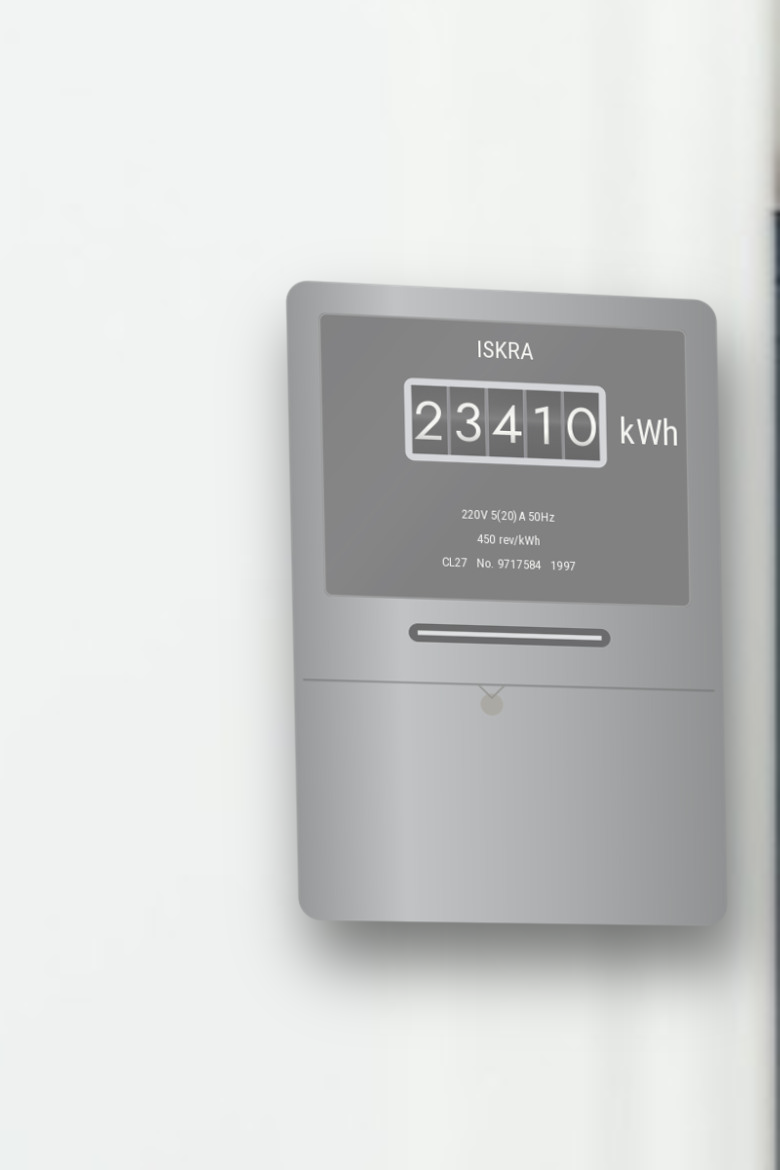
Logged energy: 23410,kWh
